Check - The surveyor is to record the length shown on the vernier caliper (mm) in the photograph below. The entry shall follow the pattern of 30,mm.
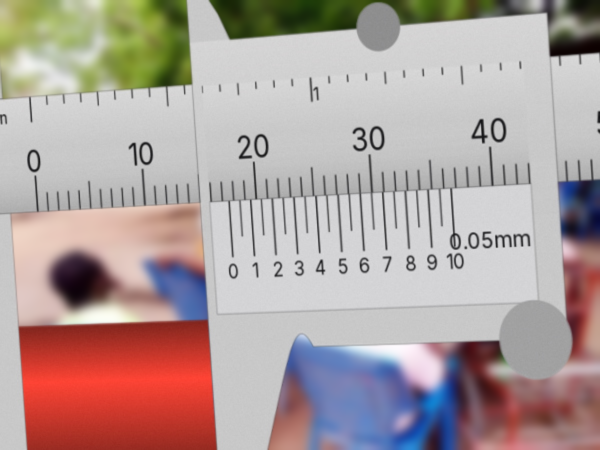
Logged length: 17.6,mm
